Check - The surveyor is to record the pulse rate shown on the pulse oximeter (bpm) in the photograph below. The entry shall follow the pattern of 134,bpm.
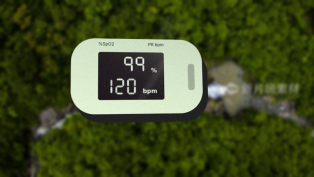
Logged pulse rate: 120,bpm
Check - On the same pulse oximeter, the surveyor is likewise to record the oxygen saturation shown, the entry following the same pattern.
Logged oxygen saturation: 99,%
